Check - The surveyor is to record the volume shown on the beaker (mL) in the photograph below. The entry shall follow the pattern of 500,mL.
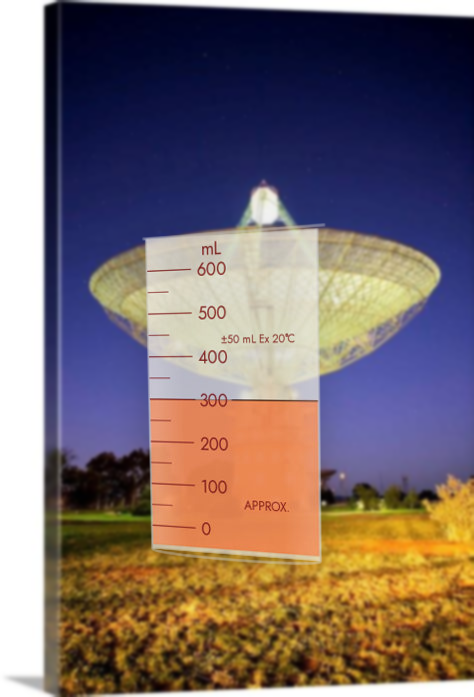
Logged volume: 300,mL
